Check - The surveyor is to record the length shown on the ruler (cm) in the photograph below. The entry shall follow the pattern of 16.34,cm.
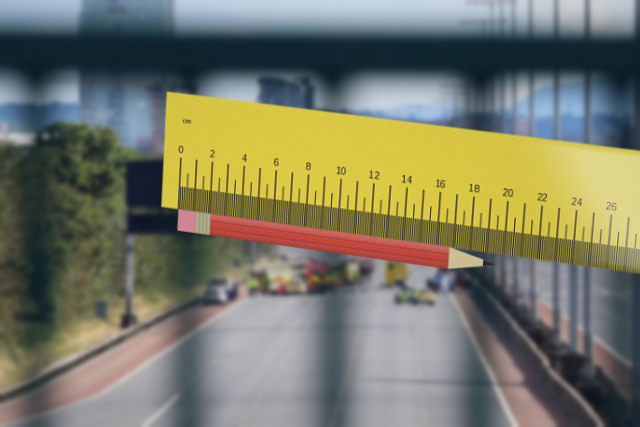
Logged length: 19.5,cm
